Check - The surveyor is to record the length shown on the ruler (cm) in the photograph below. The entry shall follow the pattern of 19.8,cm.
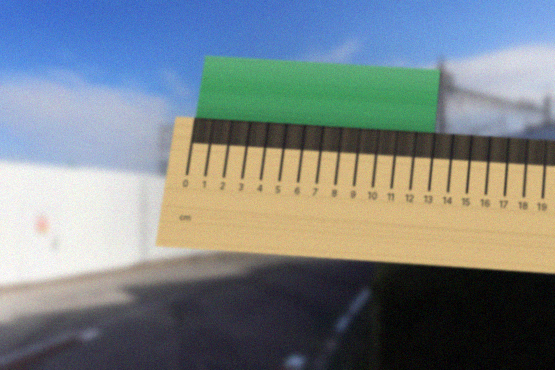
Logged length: 13,cm
